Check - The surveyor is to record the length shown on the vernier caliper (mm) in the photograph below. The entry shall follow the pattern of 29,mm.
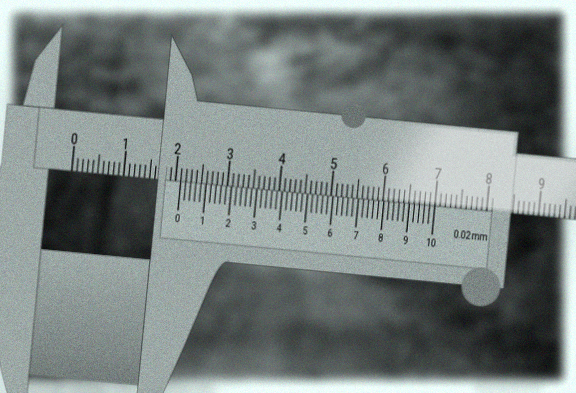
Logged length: 21.0,mm
